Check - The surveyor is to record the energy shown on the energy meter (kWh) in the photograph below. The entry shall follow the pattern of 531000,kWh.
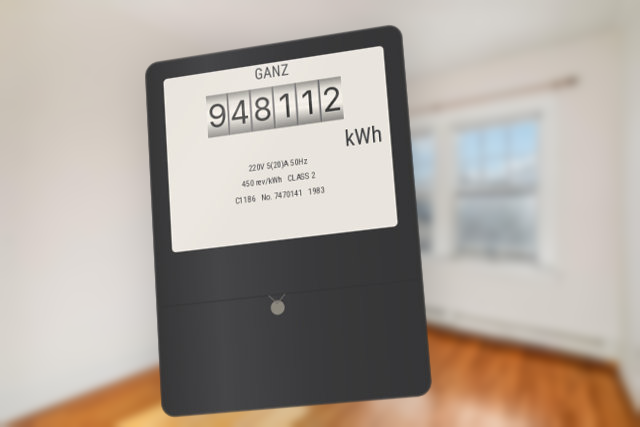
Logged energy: 948112,kWh
